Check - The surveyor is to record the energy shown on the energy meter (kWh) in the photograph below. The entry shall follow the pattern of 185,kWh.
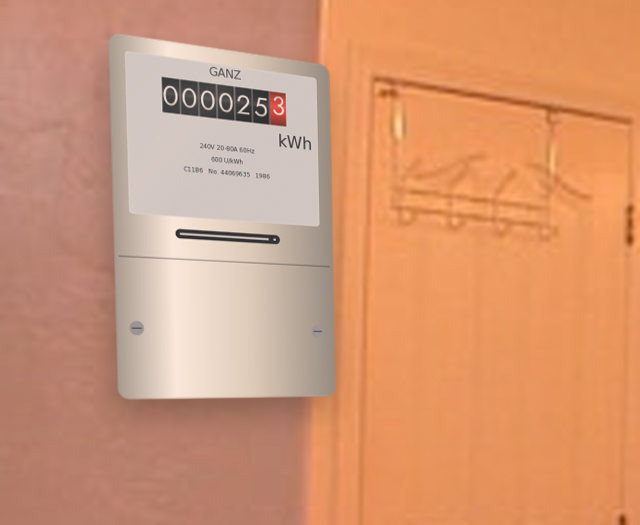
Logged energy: 25.3,kWh
